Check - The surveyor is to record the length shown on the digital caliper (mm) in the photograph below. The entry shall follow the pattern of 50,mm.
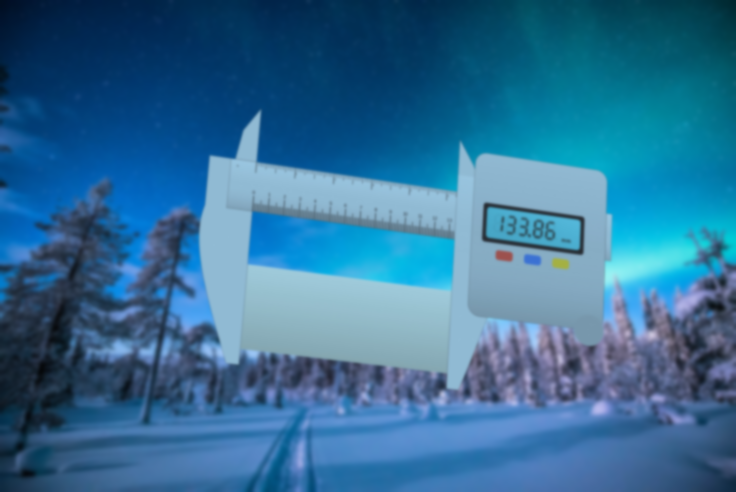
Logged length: 133.86,mm
